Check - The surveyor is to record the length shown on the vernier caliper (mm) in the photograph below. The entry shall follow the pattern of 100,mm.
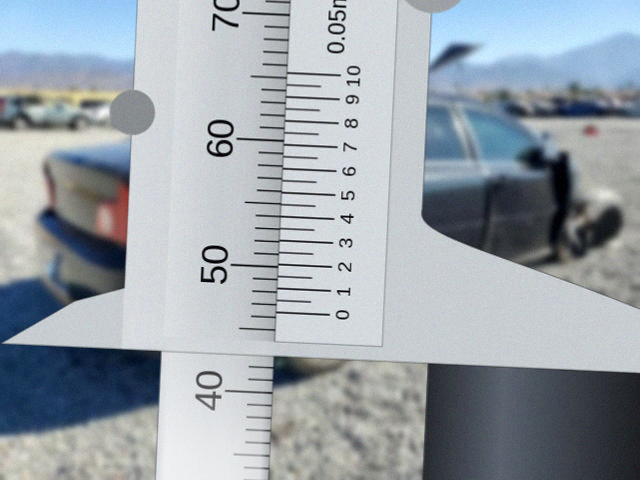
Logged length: 46.4,mm
